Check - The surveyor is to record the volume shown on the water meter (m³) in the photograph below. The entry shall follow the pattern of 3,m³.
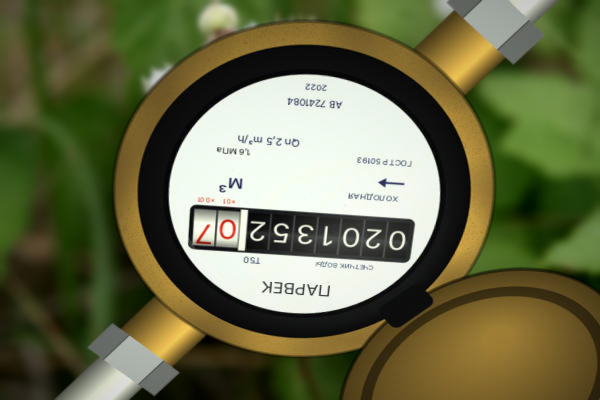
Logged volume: 201352.07,m³
